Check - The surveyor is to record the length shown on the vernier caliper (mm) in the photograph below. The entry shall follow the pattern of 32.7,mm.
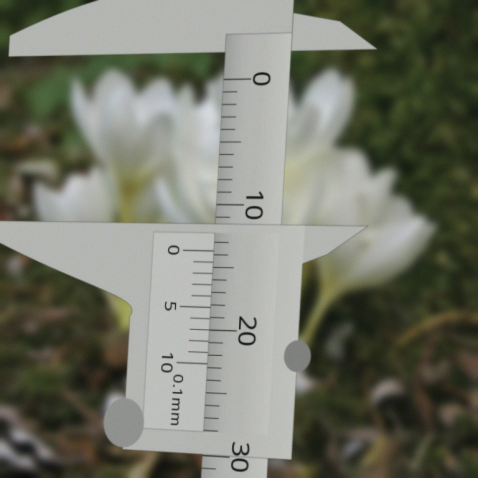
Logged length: 13.7,mm
